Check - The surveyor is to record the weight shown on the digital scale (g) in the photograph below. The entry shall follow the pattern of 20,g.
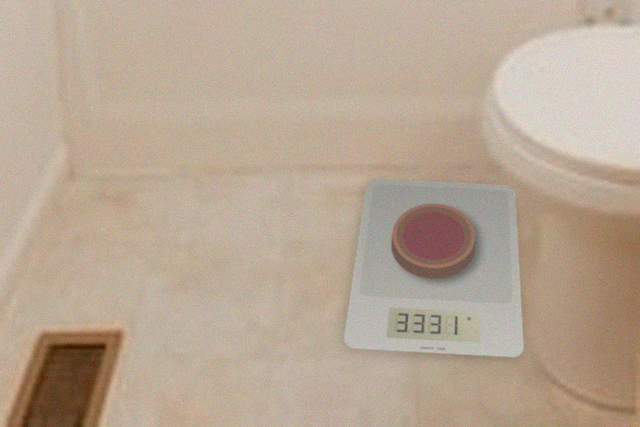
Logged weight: 3331,g
